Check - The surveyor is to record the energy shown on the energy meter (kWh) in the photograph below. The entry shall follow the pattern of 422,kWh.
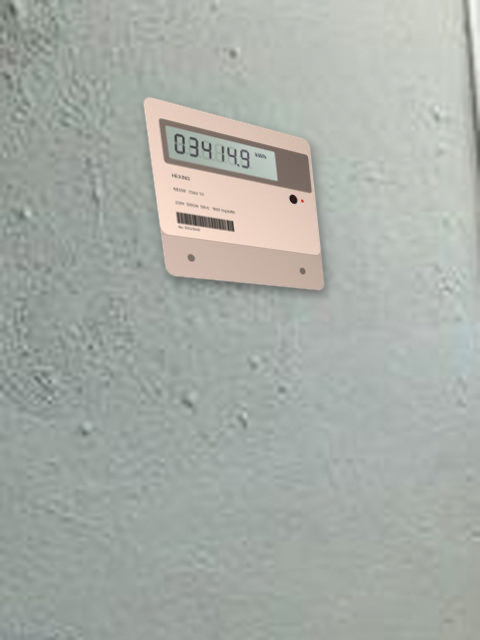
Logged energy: 3414.9,kWh
